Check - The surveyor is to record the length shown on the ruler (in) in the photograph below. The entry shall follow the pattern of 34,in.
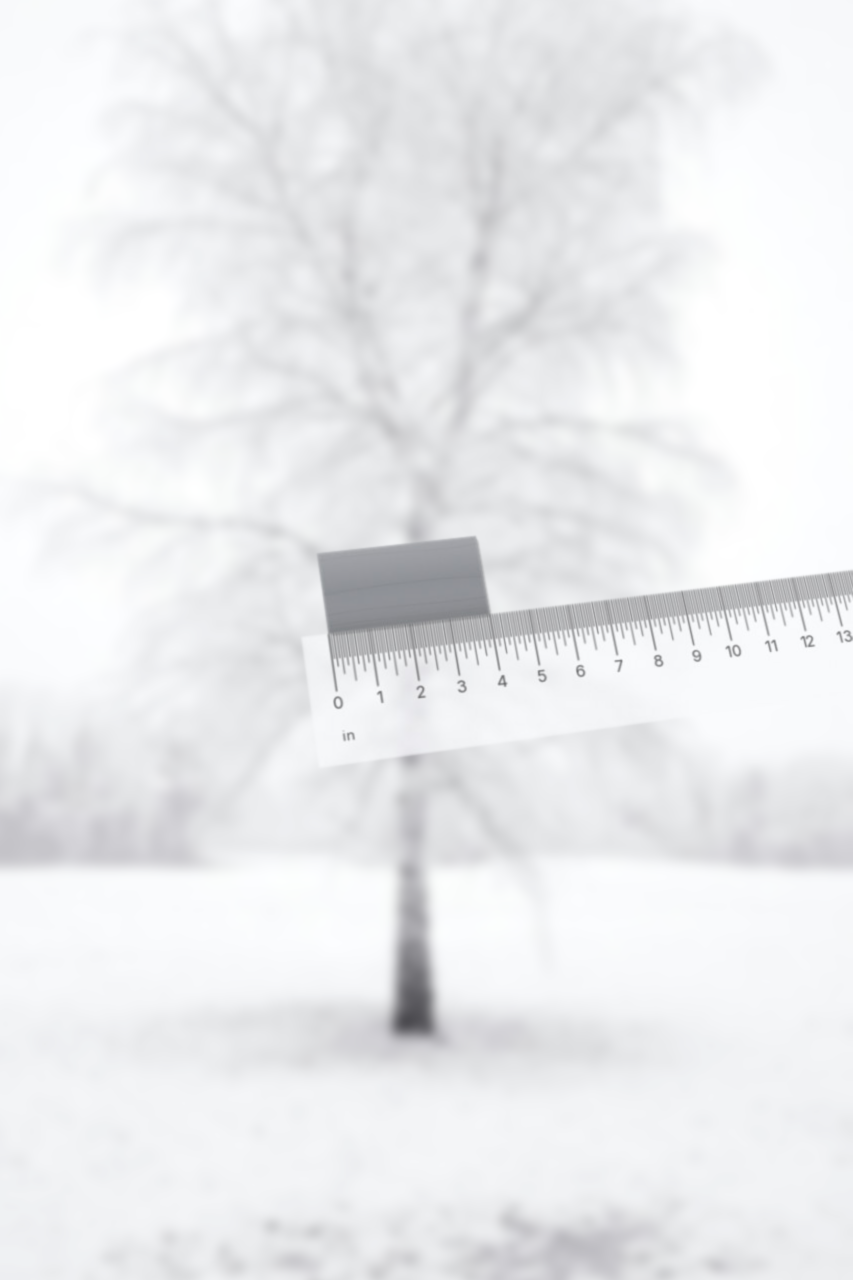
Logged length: 4,in
